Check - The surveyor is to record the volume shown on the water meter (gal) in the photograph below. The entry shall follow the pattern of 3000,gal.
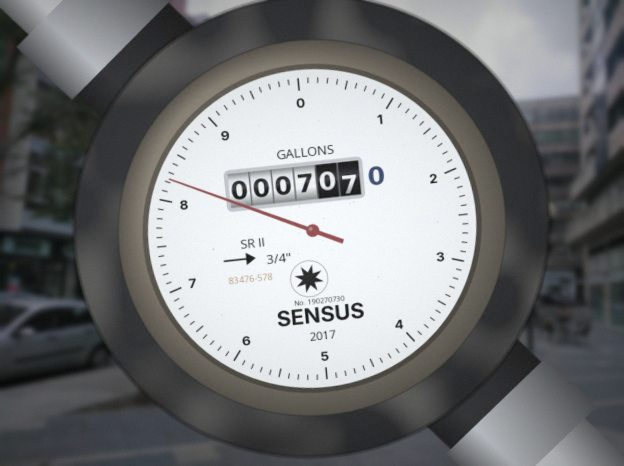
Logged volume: 7068.2,gal
